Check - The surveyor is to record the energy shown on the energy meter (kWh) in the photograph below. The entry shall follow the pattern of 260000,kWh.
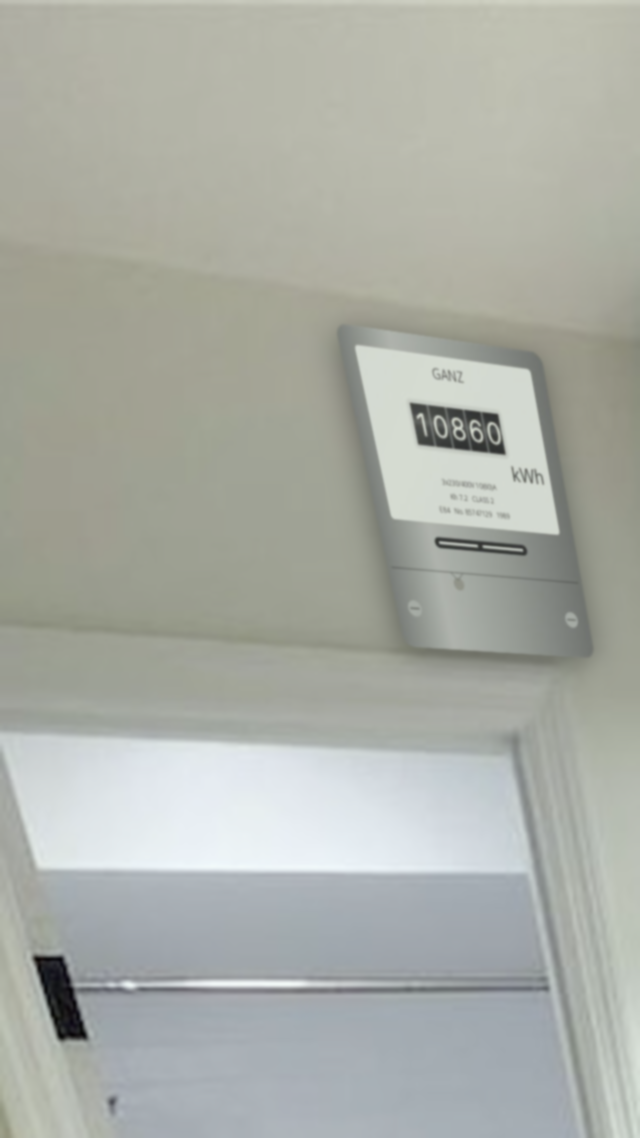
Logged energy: 10860,kWh
